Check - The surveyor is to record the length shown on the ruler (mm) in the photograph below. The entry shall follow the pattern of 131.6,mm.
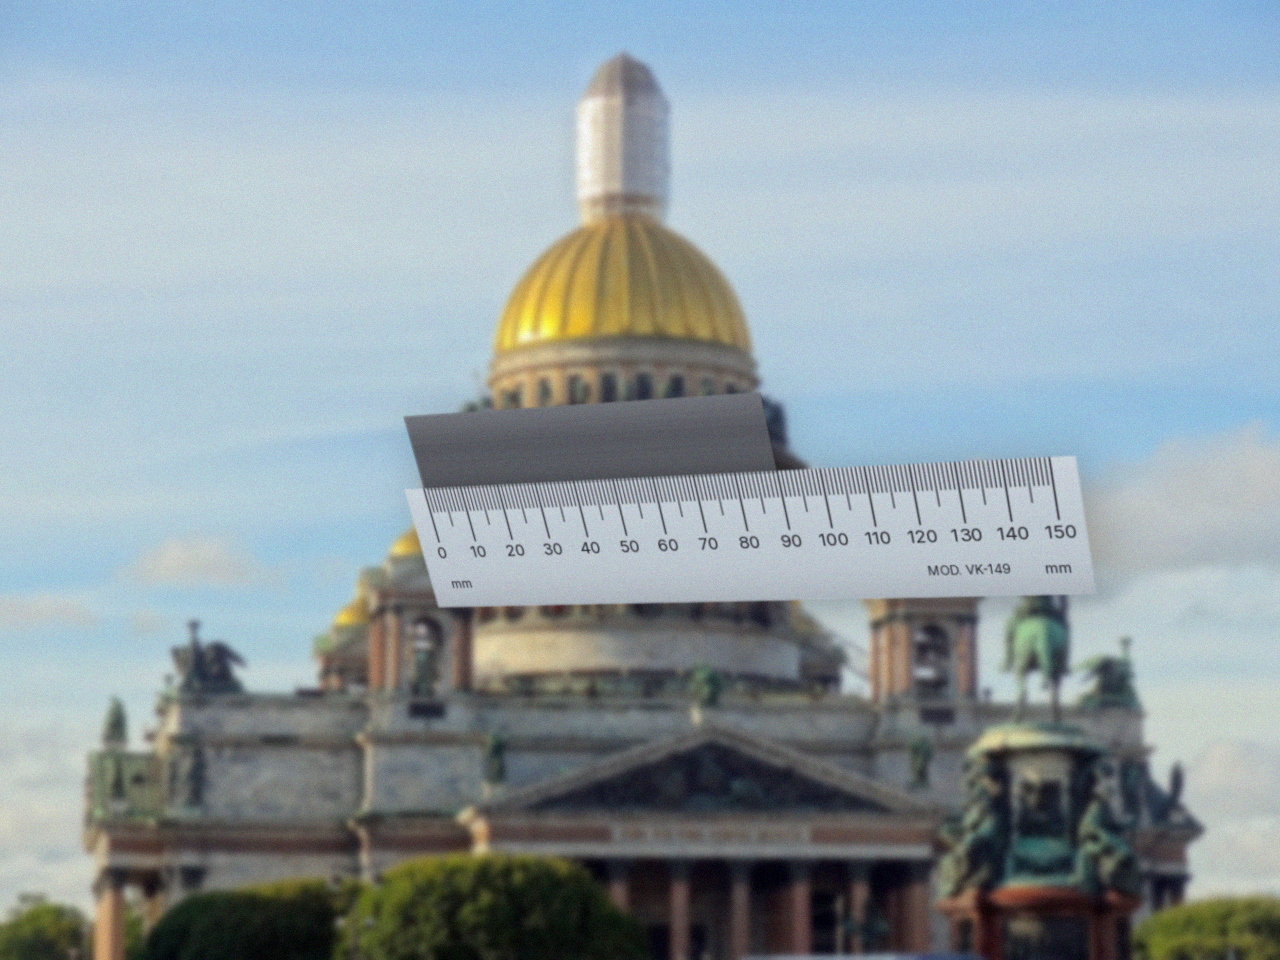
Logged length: 90,mm
